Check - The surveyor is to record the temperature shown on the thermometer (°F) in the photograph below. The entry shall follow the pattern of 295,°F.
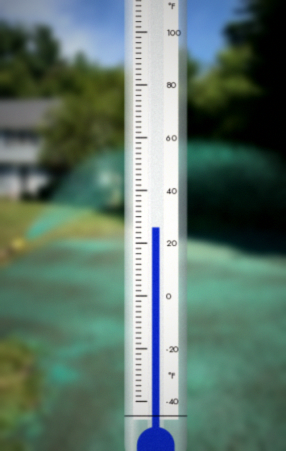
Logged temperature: 26,°F
